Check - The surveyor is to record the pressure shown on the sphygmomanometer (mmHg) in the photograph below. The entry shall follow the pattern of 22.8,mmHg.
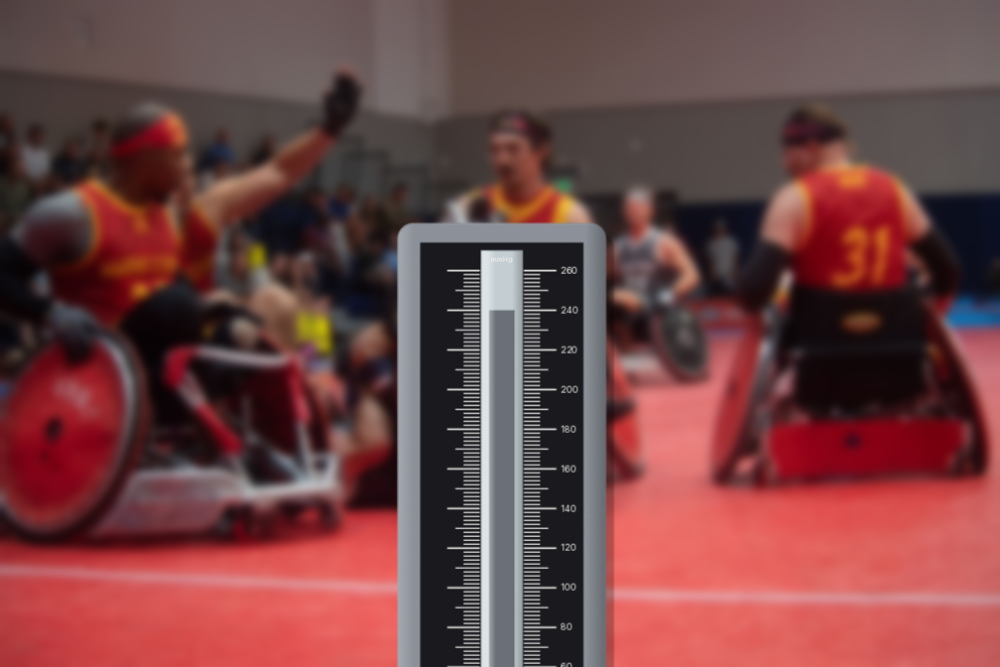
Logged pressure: 240,mmHg
